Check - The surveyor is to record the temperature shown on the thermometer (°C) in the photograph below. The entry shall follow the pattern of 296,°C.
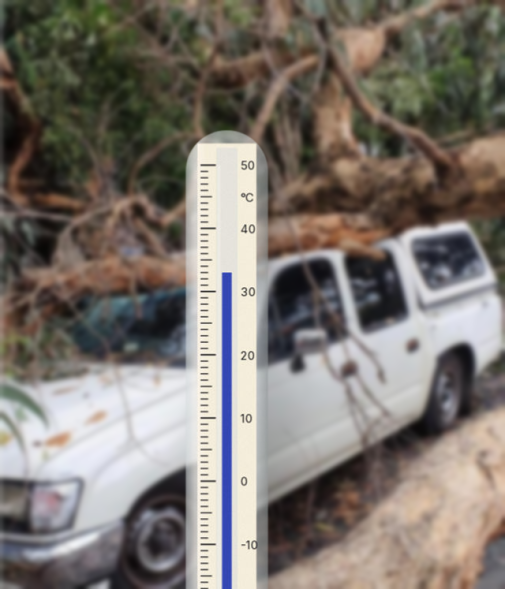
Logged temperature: 33,°C
